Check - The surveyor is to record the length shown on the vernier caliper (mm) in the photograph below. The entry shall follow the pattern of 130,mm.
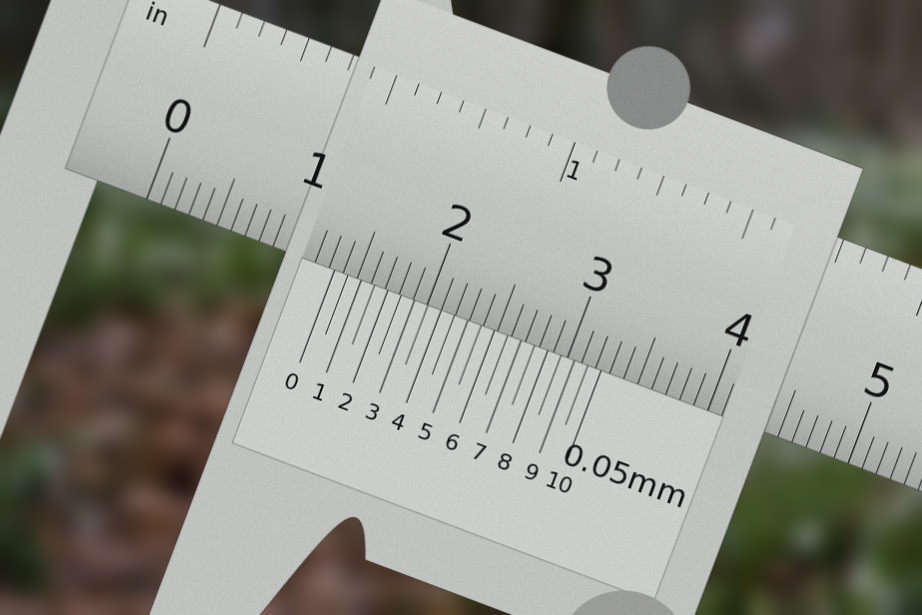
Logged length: 13.4,mm
